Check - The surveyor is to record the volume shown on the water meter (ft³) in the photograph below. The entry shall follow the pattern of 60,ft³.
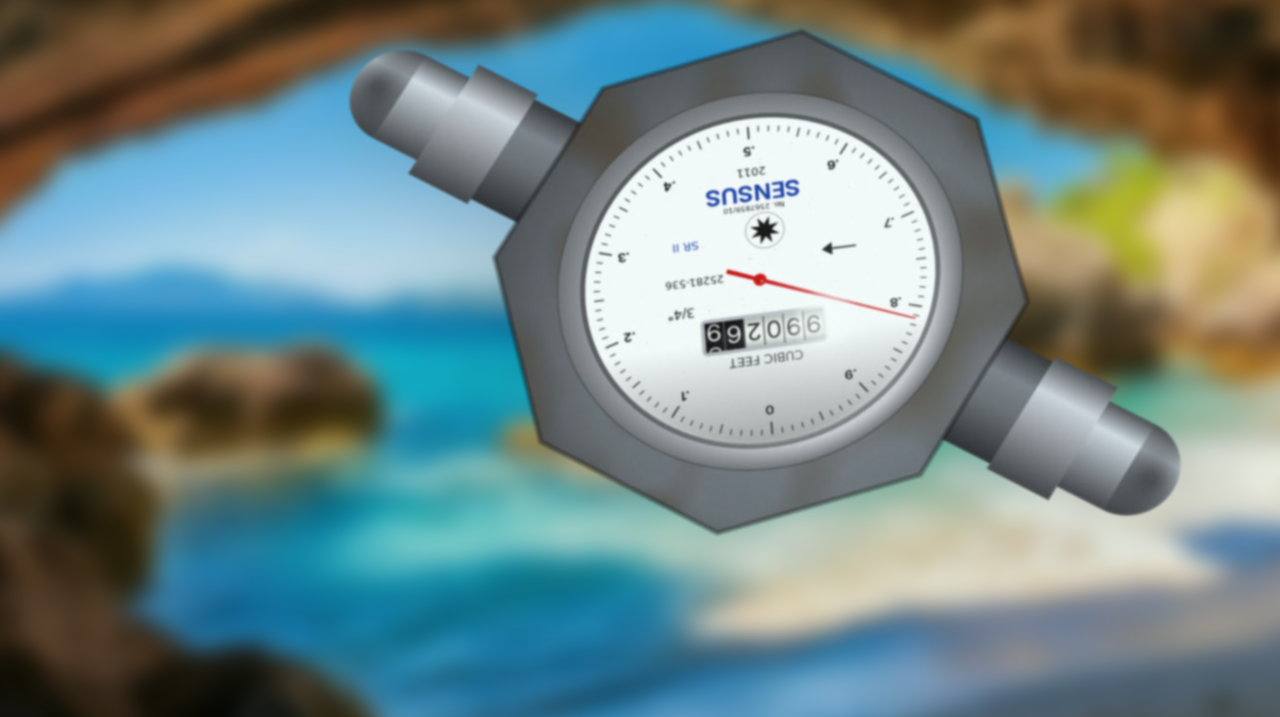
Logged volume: 990268.81,ft³
